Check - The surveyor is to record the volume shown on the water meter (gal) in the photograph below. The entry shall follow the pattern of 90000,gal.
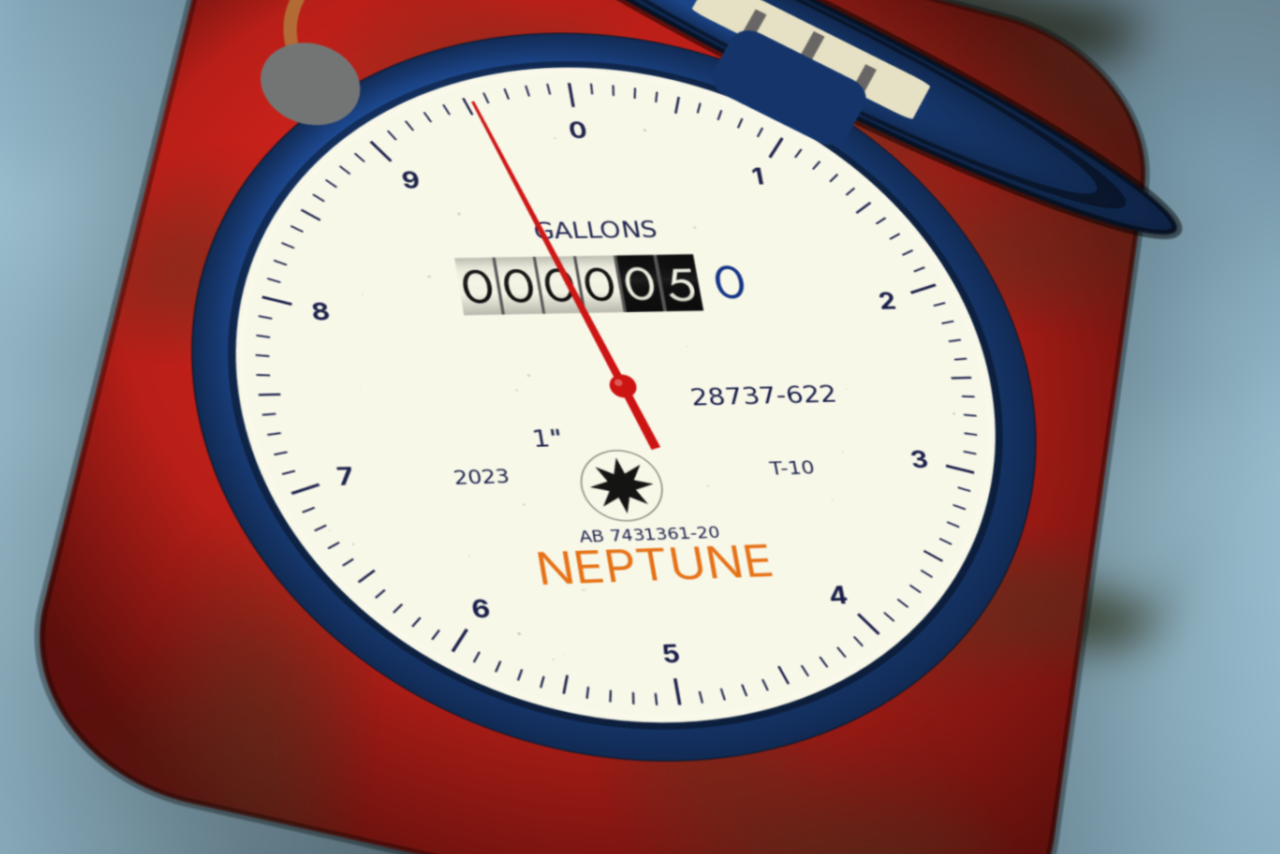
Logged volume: 49.5,gal
